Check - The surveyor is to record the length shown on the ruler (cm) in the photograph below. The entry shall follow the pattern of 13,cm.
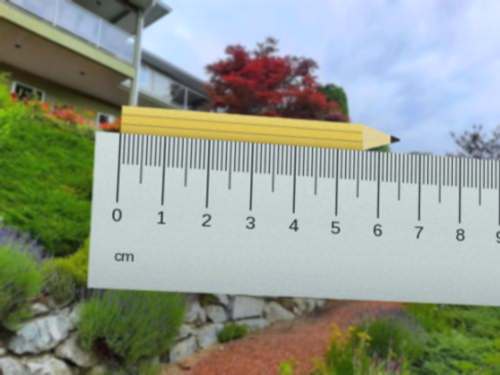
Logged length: 6.5,cm
